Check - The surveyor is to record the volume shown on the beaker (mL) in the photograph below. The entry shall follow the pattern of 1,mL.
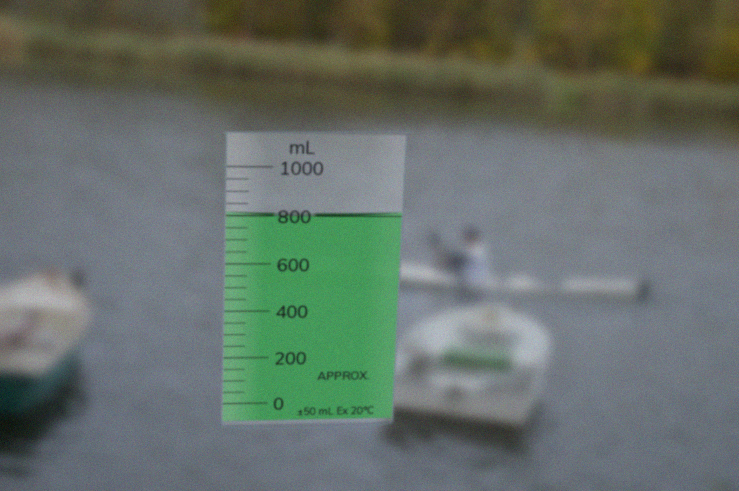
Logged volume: 800,mL
